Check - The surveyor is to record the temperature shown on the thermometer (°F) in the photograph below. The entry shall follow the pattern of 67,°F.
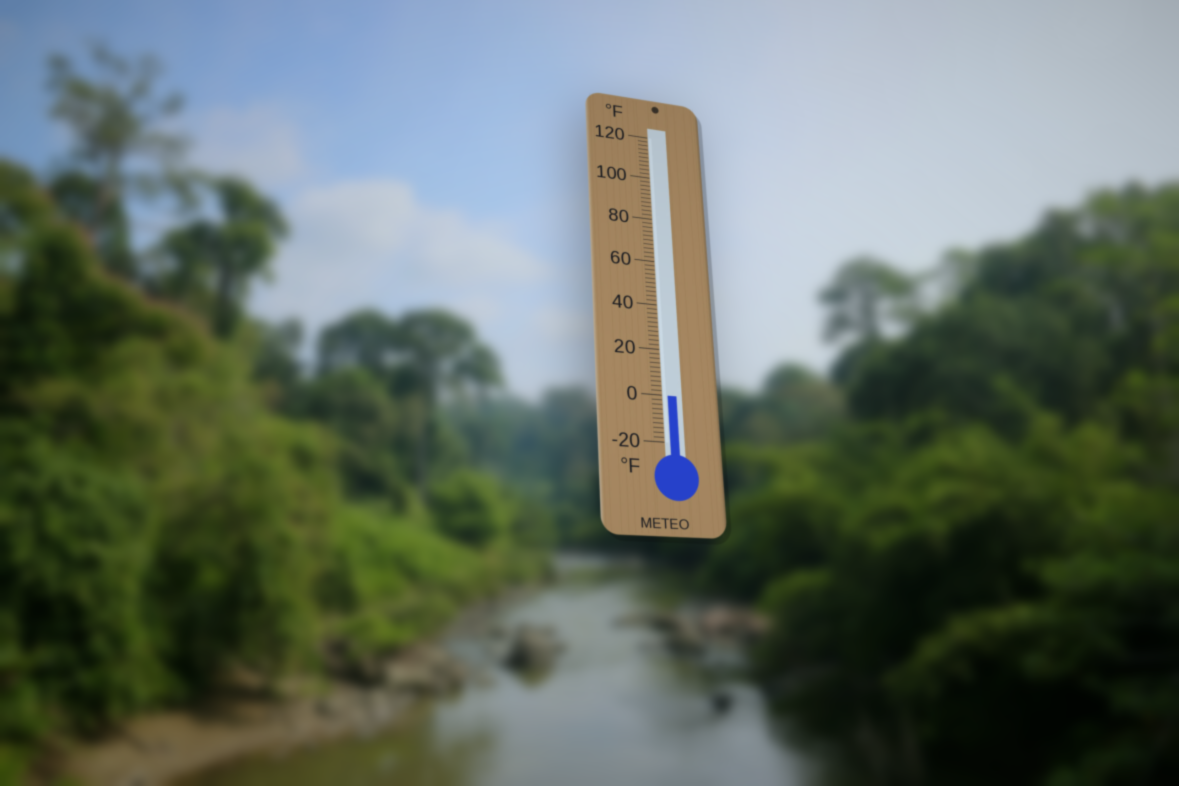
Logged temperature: 0,°F
